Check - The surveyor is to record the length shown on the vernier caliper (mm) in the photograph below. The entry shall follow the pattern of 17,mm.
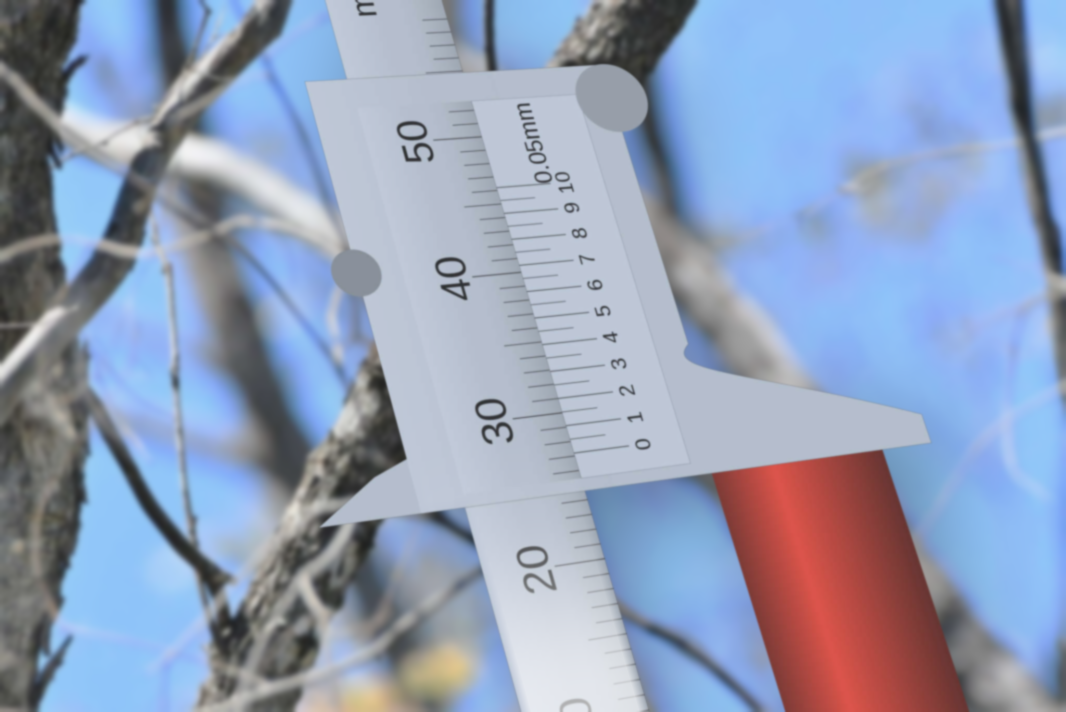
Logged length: 27.2,mm
